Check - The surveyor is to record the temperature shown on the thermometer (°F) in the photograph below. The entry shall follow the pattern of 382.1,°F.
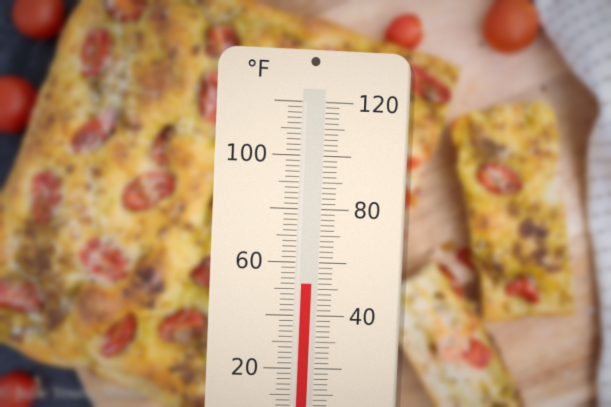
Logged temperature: 52,°F
